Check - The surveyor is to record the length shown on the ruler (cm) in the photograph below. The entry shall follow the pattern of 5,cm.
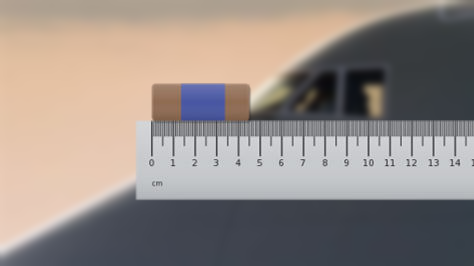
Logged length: 4.5,cm
